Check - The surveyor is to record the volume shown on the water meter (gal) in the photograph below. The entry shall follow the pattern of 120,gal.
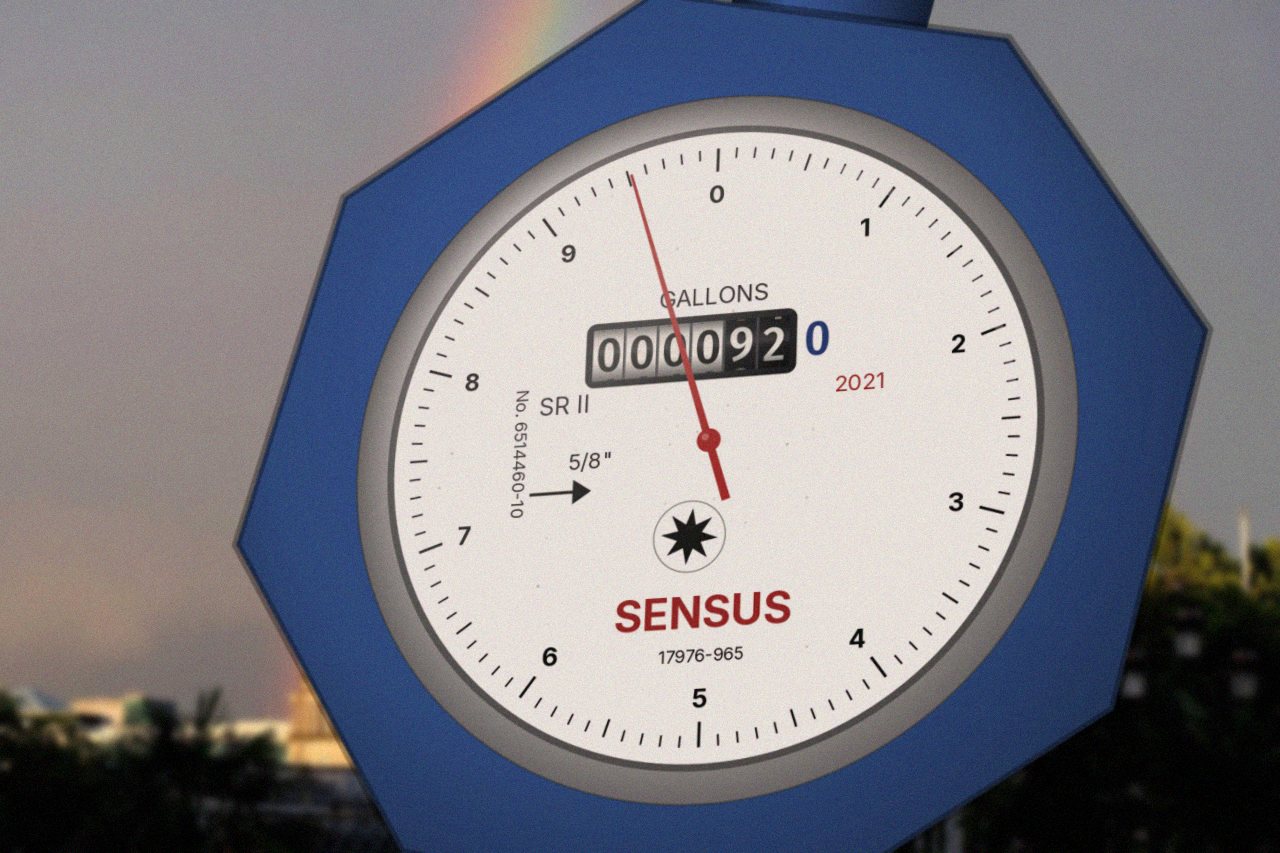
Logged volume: 919.5,gal
